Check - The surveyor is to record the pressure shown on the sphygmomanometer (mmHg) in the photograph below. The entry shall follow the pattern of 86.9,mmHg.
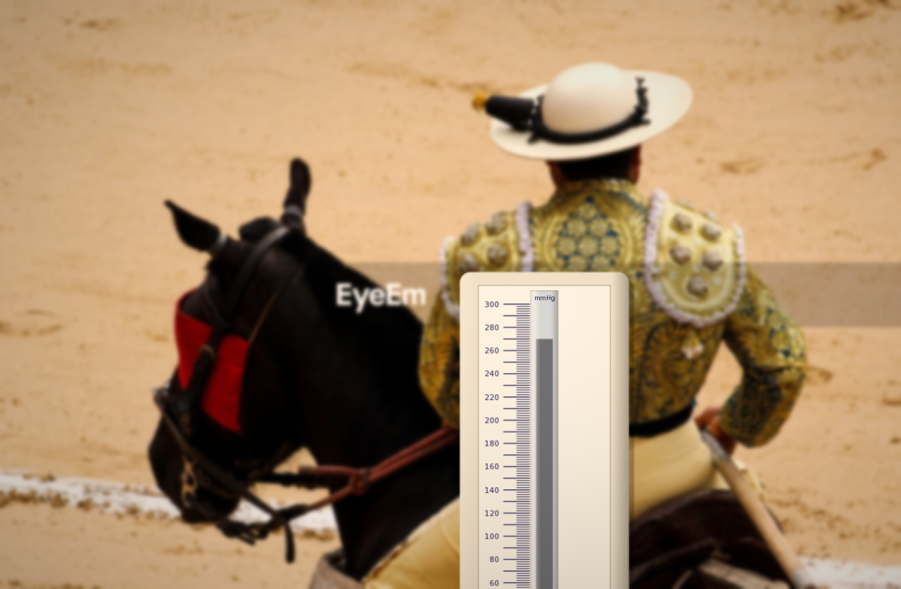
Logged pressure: 270,mmHg
